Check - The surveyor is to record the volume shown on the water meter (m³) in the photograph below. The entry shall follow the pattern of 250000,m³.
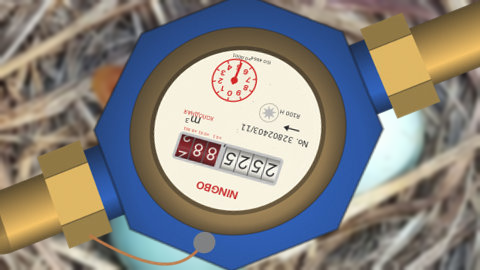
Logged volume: 2525.8825,m³
